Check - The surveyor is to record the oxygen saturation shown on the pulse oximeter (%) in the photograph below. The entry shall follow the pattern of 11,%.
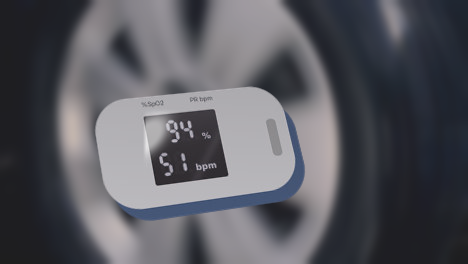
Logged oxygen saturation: 94,%
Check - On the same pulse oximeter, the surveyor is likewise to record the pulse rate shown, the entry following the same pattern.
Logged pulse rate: 51,bpm
